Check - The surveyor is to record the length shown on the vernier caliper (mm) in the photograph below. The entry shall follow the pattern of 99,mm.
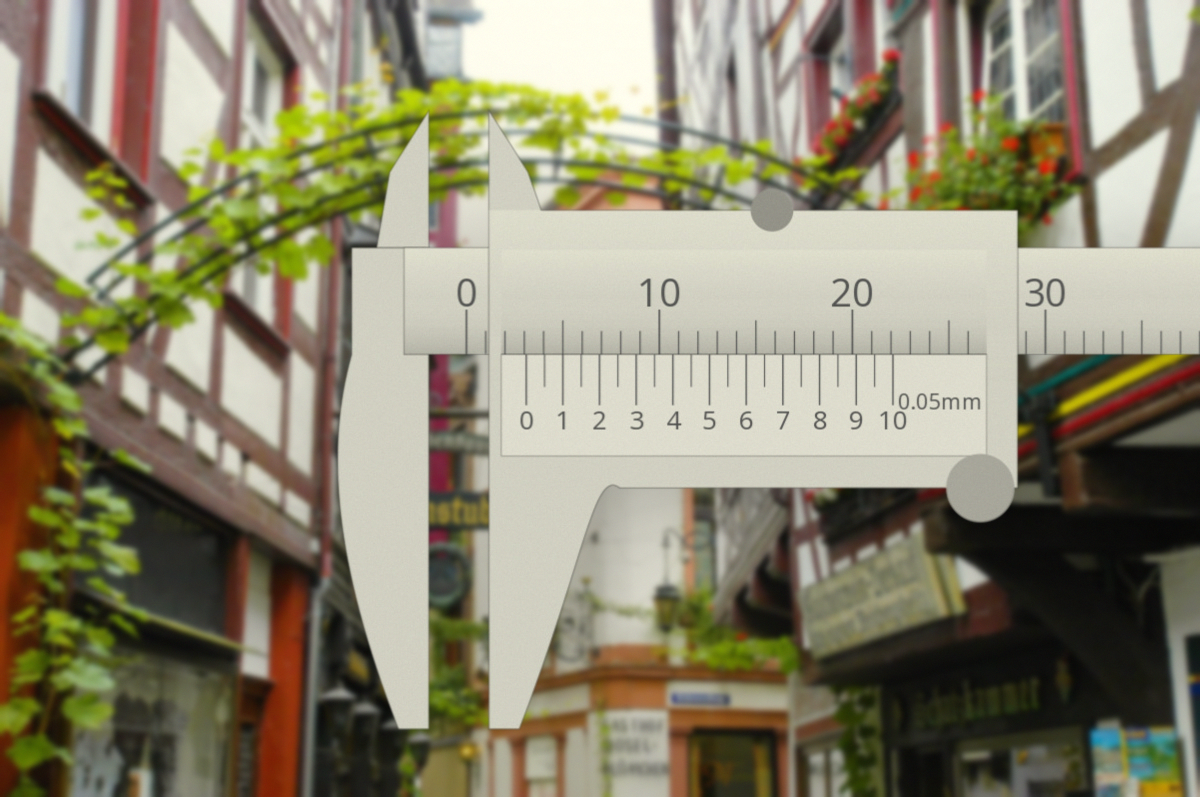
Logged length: 3.1,mm
